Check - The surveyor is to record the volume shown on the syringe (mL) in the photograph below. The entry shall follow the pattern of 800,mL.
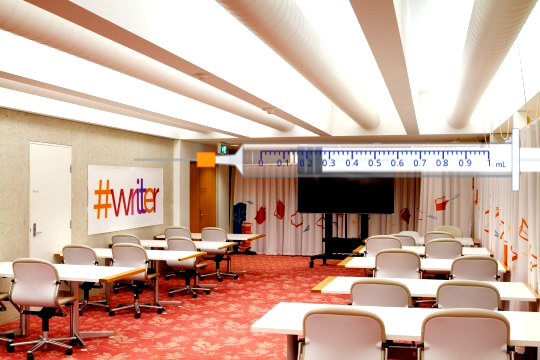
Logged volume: 0.16,mL
